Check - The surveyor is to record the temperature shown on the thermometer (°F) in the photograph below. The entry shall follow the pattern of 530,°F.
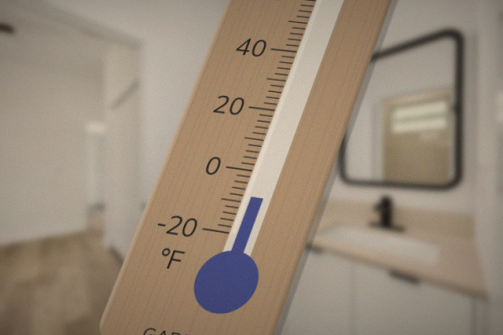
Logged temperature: -8,°F
